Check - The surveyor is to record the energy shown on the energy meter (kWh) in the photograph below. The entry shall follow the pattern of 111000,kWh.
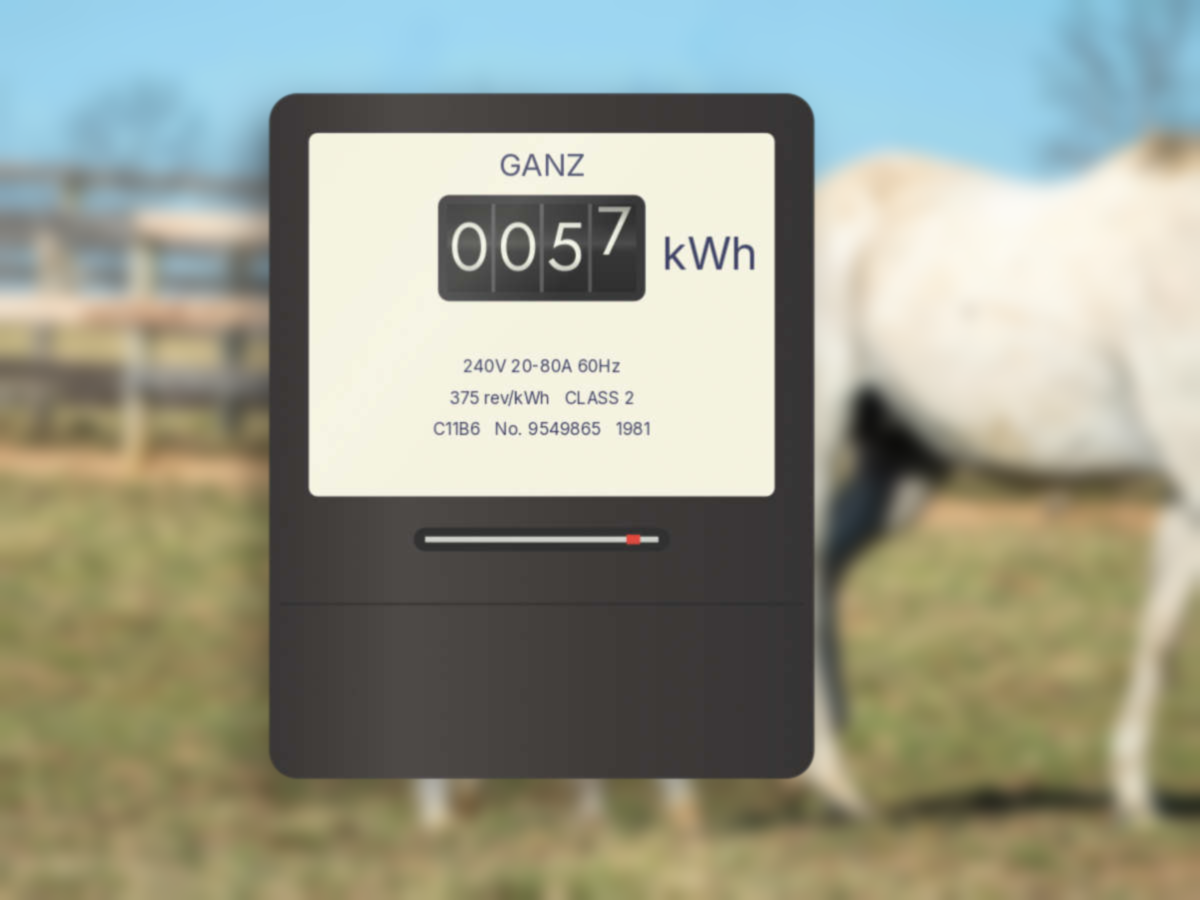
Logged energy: 57,kWh
